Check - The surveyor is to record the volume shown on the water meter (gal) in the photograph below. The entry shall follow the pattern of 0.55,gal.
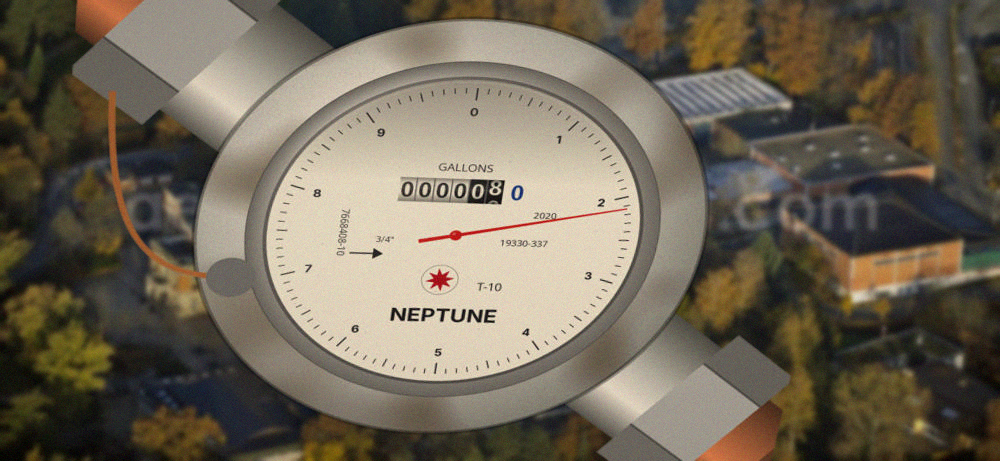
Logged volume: 82.1,gal
